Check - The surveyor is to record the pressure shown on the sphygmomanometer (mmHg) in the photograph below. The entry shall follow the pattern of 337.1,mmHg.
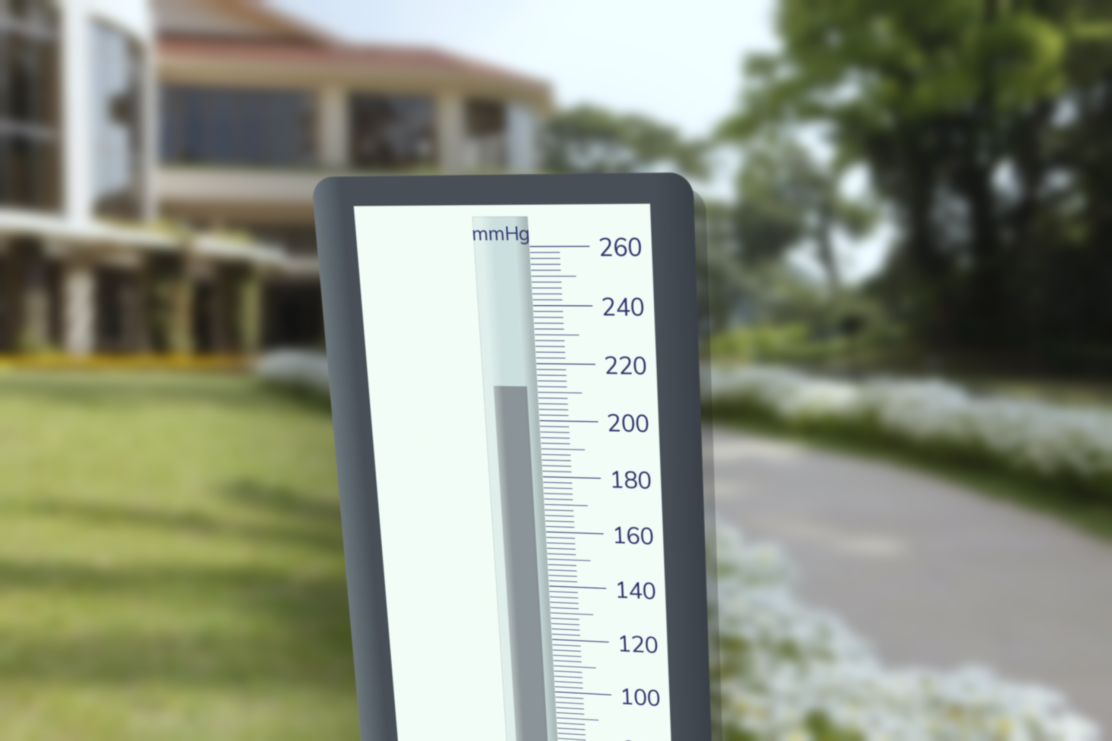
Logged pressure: 212,mmHg
